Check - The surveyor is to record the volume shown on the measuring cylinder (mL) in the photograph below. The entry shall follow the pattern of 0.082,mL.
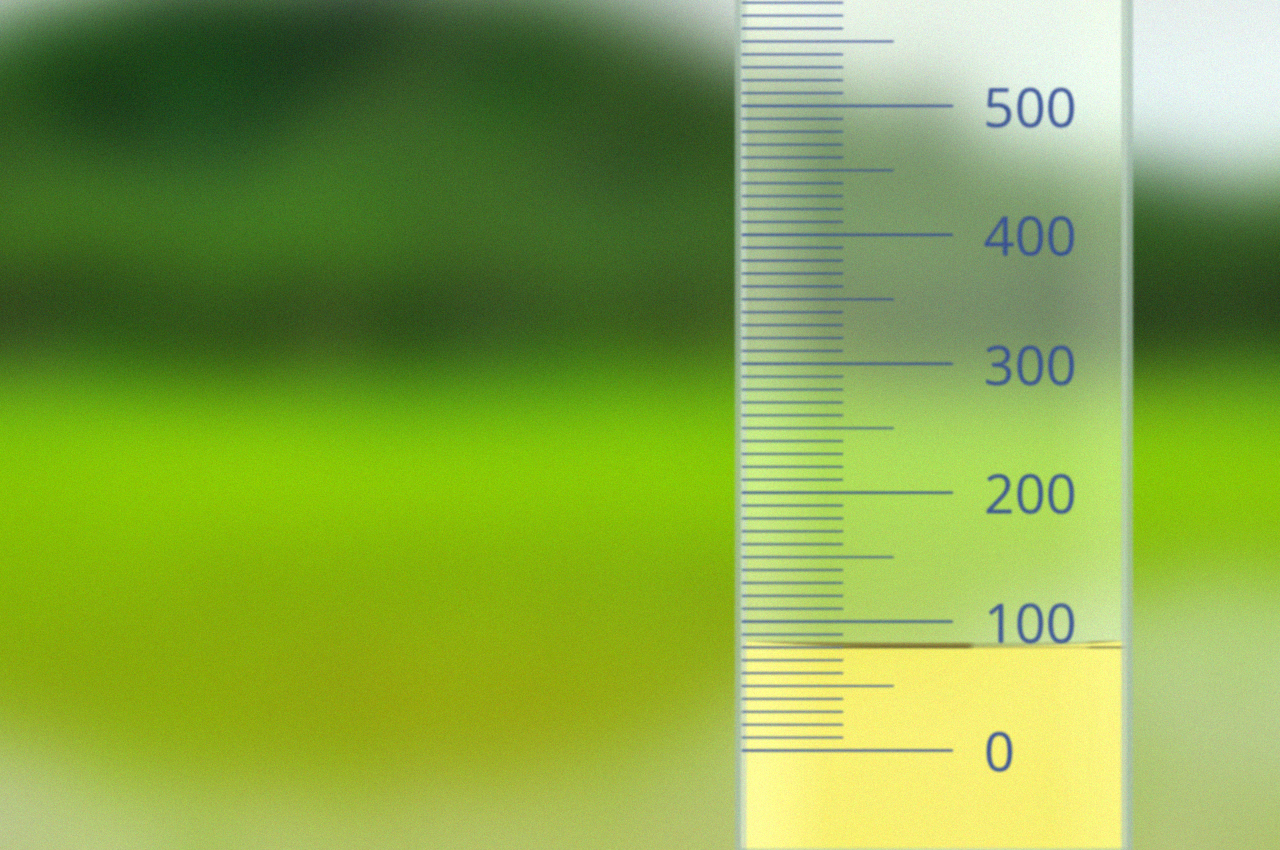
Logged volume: 80,mL
